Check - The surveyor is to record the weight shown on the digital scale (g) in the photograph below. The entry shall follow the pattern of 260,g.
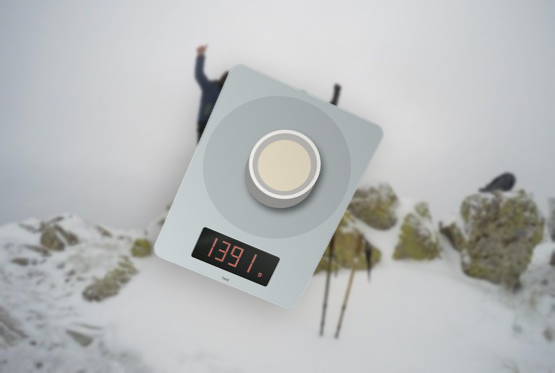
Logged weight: 1391,g
